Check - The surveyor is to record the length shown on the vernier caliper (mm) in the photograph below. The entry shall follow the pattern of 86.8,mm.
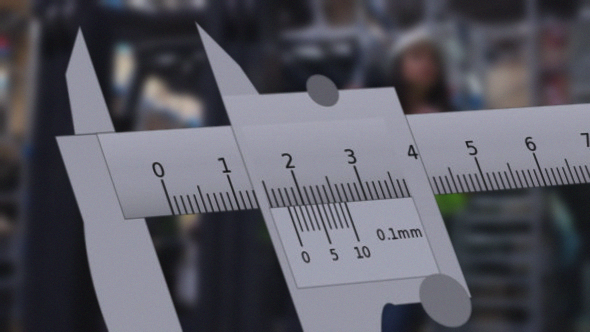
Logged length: 17.5,mm
